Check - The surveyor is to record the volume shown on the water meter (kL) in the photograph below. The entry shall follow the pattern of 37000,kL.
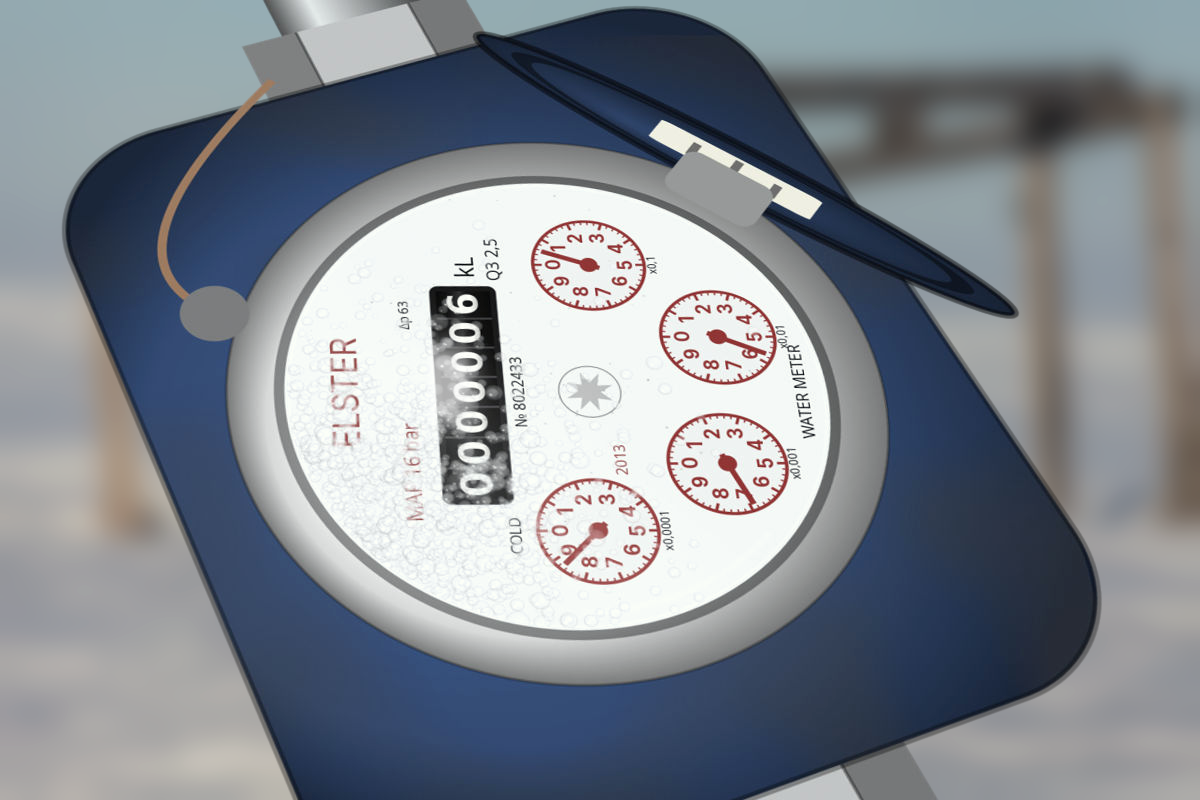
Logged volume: 6.0568,kL
